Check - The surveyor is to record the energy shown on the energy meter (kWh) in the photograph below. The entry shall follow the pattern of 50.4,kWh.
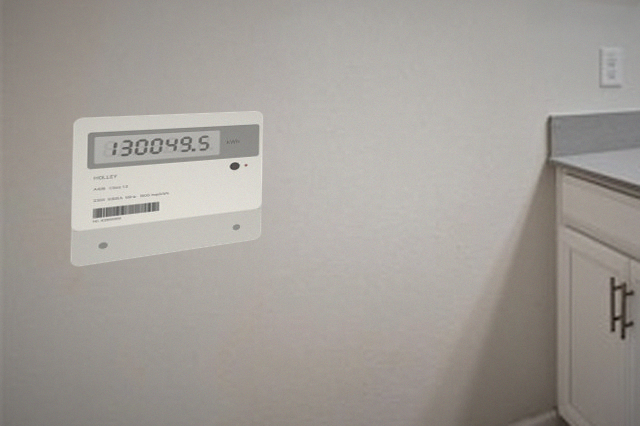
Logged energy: 130049.5,kWh
